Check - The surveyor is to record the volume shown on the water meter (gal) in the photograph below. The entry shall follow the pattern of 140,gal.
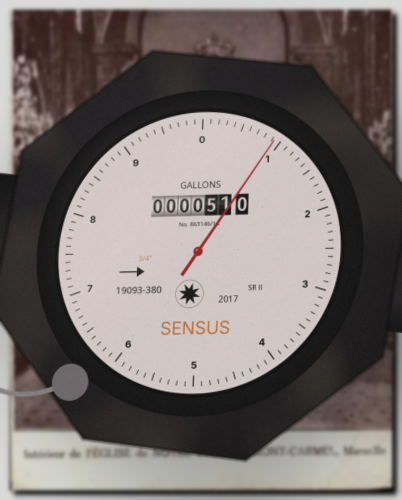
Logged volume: 510.9,gal
